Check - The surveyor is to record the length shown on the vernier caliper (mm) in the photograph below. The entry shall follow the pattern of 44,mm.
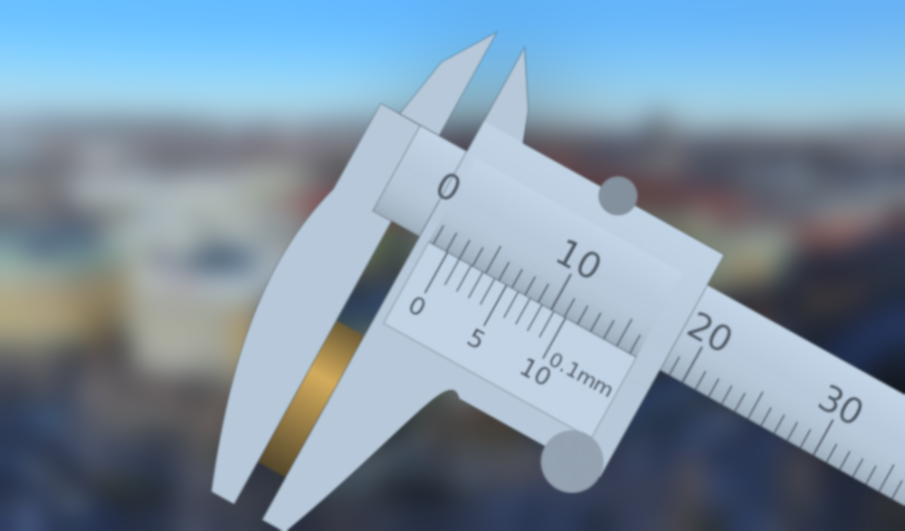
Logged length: 2.1,mm
